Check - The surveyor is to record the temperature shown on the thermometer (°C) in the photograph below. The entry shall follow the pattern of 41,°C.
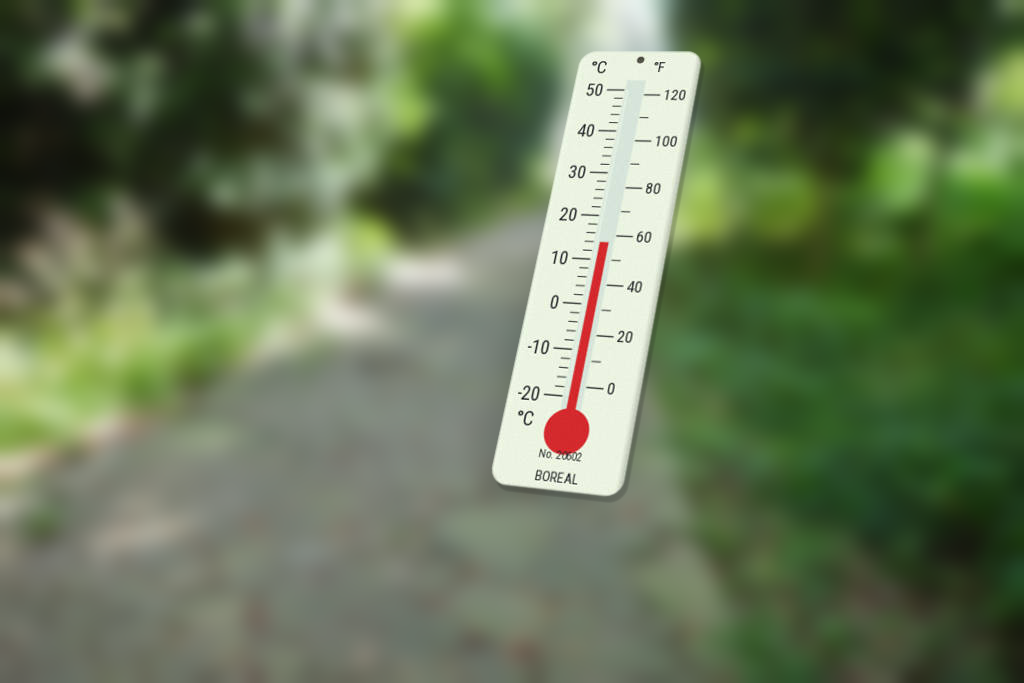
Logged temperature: 14,°C
